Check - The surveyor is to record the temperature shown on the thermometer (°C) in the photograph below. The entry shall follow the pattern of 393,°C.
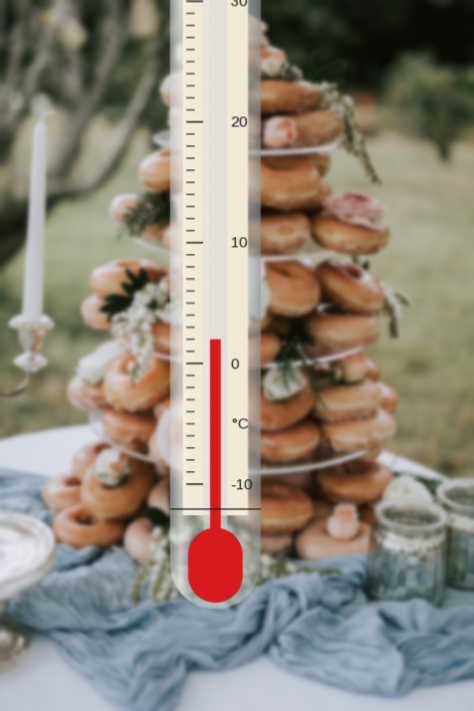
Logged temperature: 2,°C
